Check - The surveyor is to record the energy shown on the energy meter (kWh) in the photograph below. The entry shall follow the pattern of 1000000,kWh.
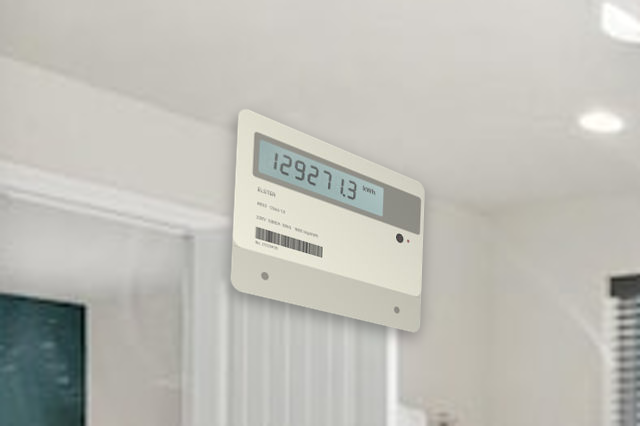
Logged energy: 129271.3,kWh
